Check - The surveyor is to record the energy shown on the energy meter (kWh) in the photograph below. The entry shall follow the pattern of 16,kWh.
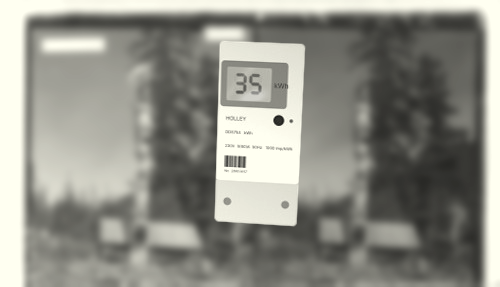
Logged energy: 35,kWh
